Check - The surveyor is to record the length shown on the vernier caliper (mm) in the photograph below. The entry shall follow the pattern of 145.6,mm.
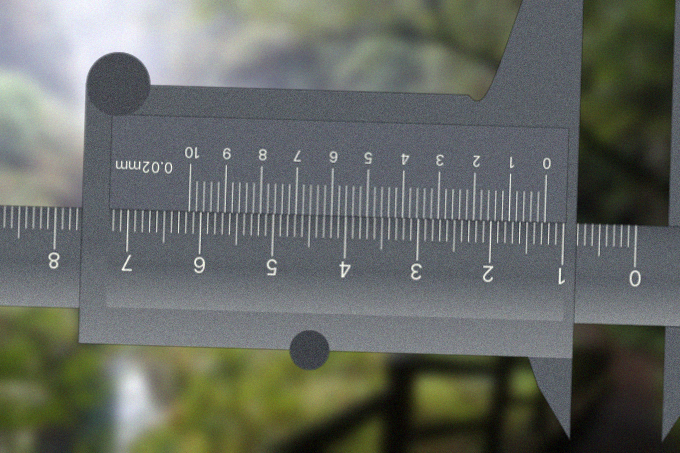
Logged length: 12.6,mm
